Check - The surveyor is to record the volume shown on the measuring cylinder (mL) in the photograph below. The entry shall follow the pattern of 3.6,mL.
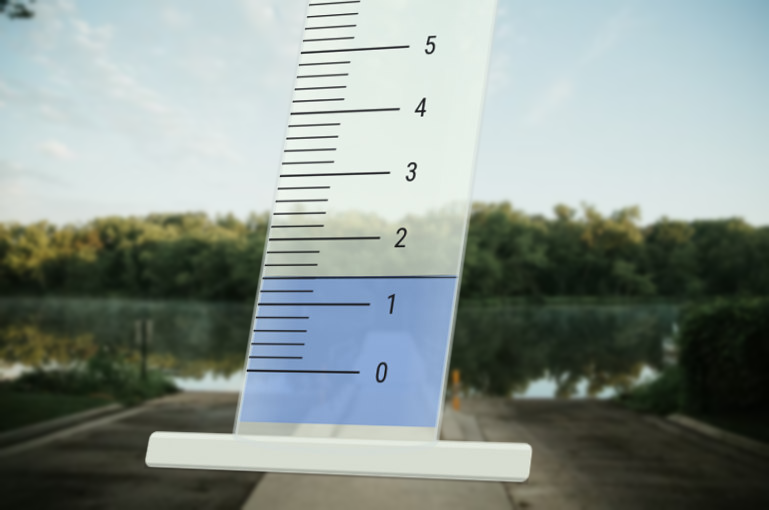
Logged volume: 1.4,mL
